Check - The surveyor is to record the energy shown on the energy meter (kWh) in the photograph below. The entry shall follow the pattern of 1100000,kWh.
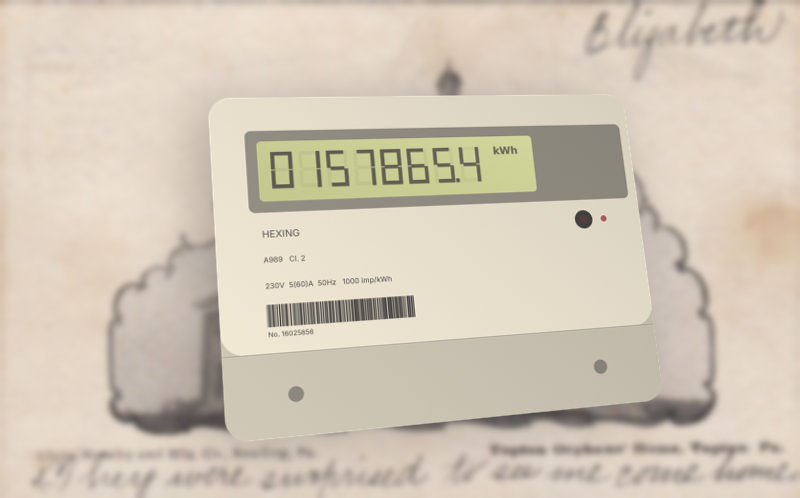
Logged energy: 157865.4,kWh
